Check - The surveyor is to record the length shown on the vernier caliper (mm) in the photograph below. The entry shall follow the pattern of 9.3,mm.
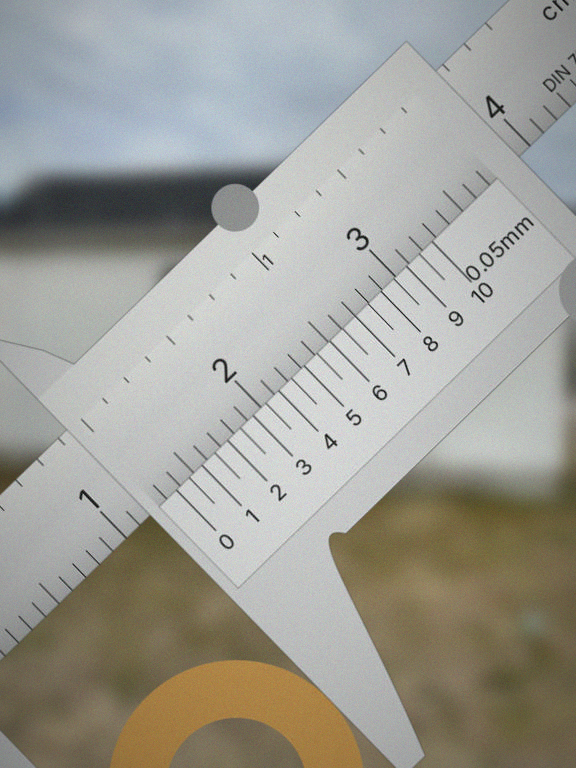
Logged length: 13.7,mm
